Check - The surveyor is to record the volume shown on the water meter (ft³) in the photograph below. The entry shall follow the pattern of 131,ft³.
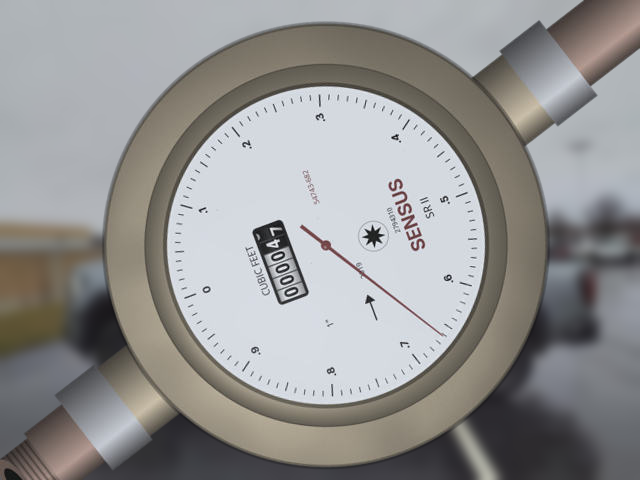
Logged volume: 46.66,ft³
